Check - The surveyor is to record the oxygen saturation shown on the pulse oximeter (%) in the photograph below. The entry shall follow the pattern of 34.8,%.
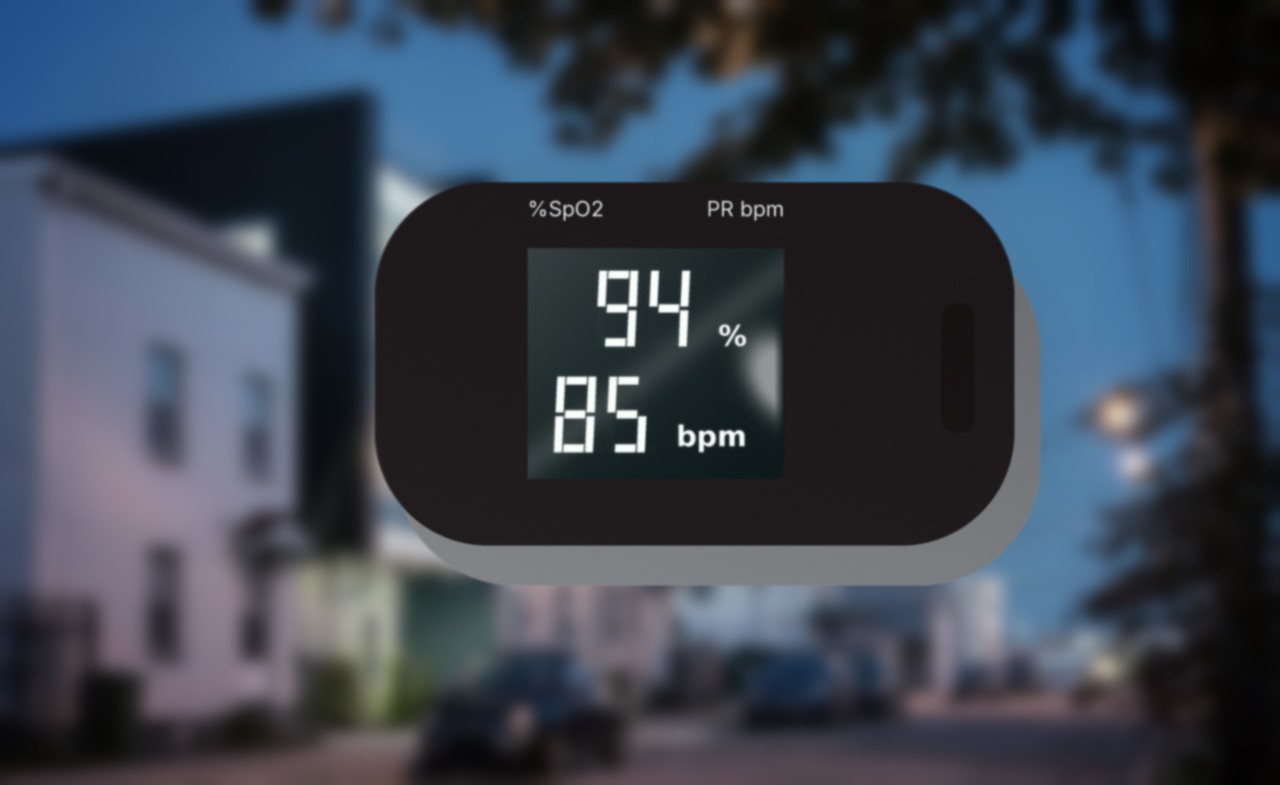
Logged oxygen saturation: 94,%
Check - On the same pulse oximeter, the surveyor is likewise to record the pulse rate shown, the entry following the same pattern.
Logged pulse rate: 85,bpm
